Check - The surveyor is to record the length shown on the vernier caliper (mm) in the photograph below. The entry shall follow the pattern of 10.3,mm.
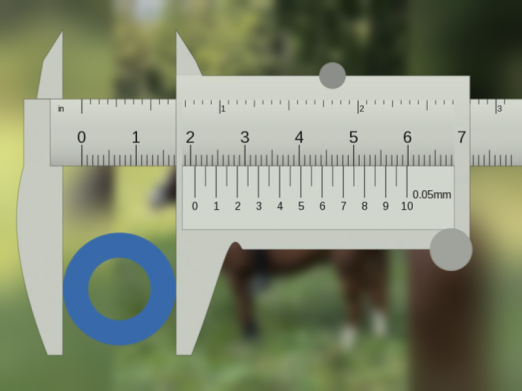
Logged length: 20.8,mm
